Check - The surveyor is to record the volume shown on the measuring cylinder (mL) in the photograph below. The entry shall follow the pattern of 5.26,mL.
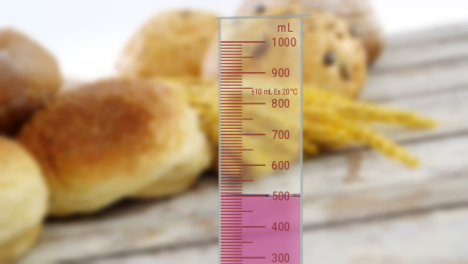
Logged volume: 500,mL
